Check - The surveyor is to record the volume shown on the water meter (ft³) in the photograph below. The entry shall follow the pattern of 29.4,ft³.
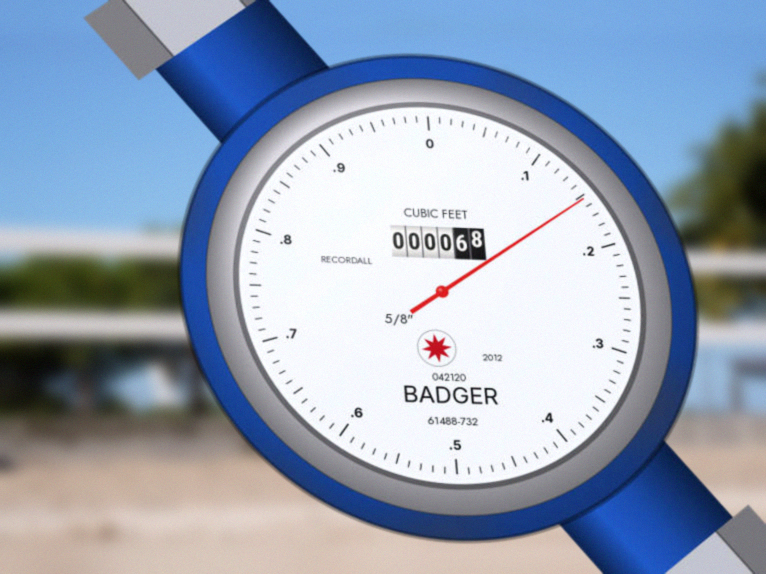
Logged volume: 68.15,ft³
